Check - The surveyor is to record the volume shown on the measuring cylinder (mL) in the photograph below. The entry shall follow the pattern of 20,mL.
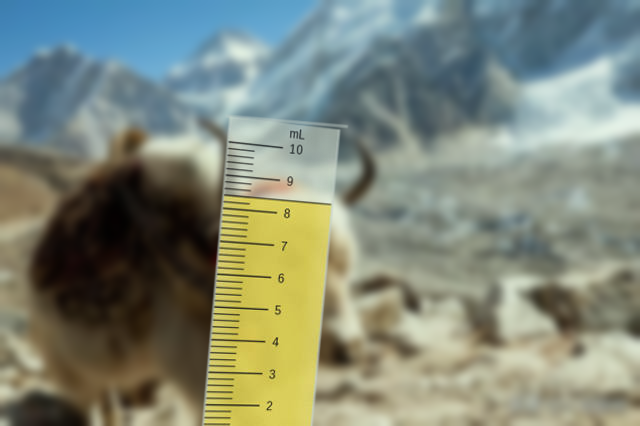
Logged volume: 8.4,mL
